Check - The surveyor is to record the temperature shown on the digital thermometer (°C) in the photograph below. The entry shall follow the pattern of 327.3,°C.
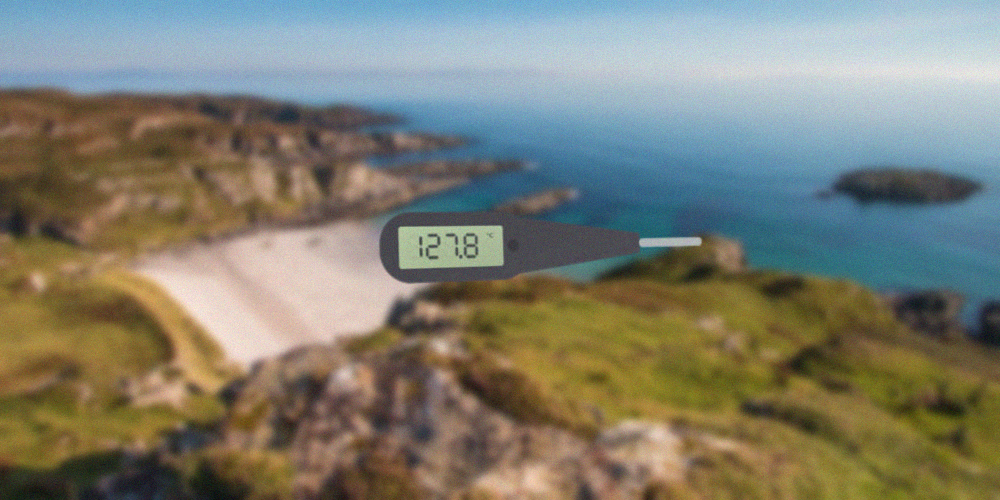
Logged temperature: 127.8,°C
